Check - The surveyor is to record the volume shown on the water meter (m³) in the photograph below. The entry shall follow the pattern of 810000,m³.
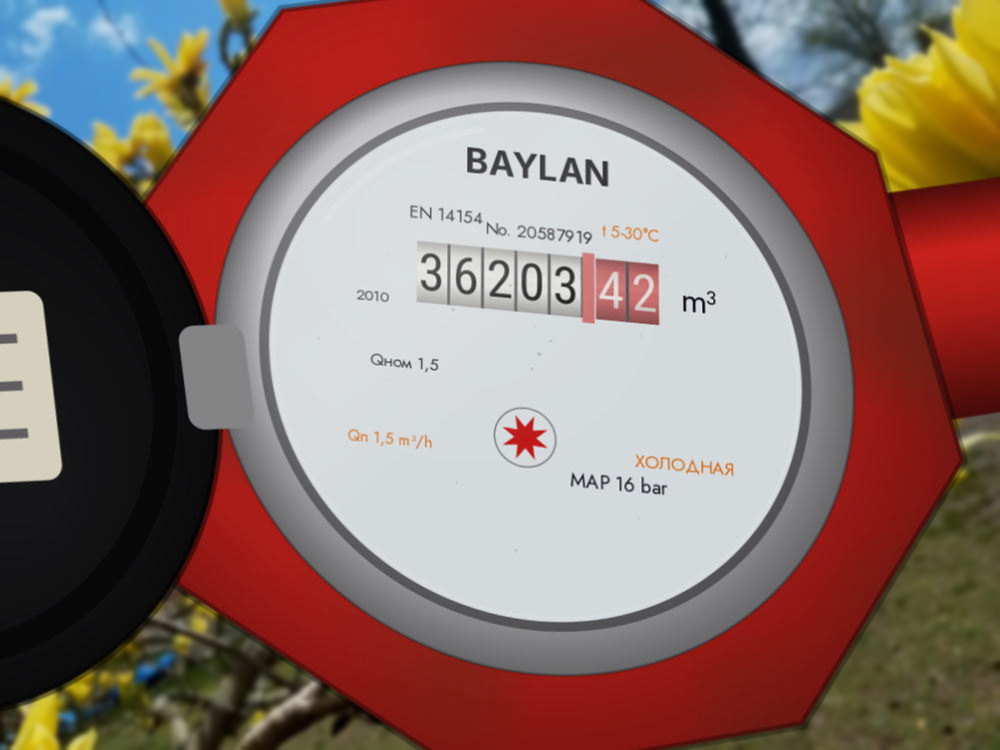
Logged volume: 36203.42,m³
